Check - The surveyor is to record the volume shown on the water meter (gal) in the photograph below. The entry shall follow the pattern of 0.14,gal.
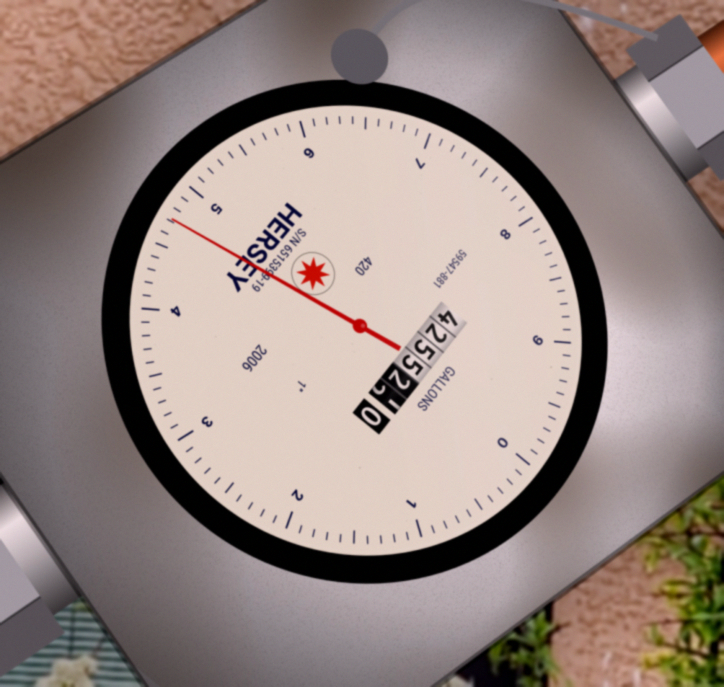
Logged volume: 4255214.7,gal
